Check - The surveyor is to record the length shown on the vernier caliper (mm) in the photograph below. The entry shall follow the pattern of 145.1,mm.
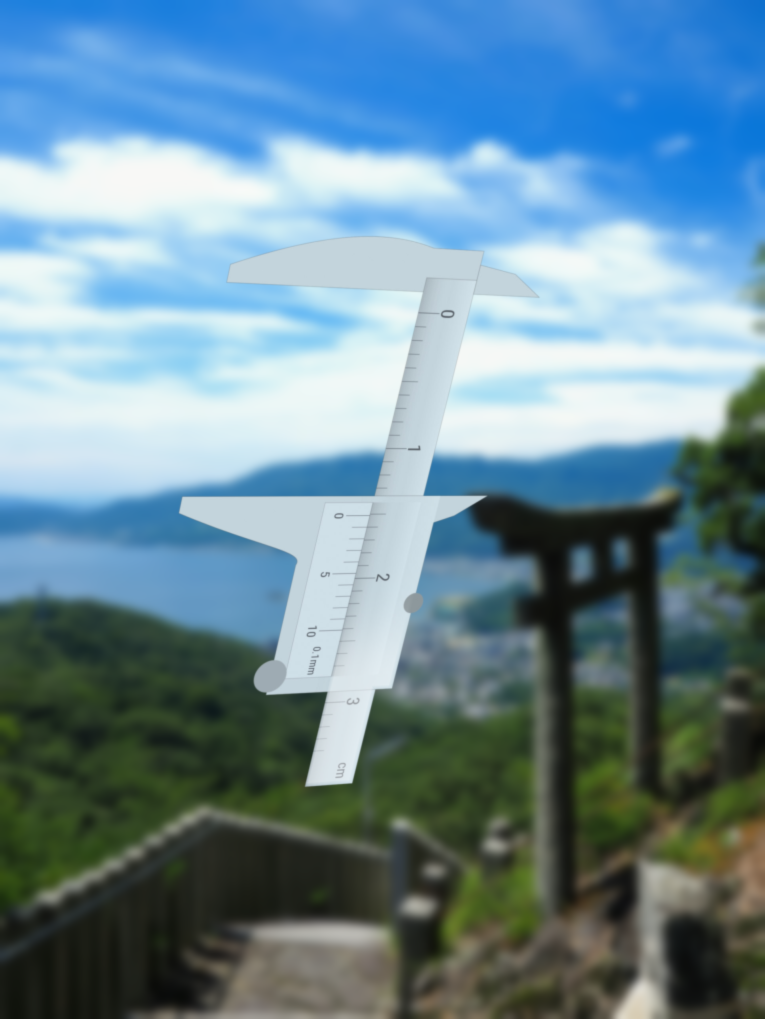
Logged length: 15.1,mm
